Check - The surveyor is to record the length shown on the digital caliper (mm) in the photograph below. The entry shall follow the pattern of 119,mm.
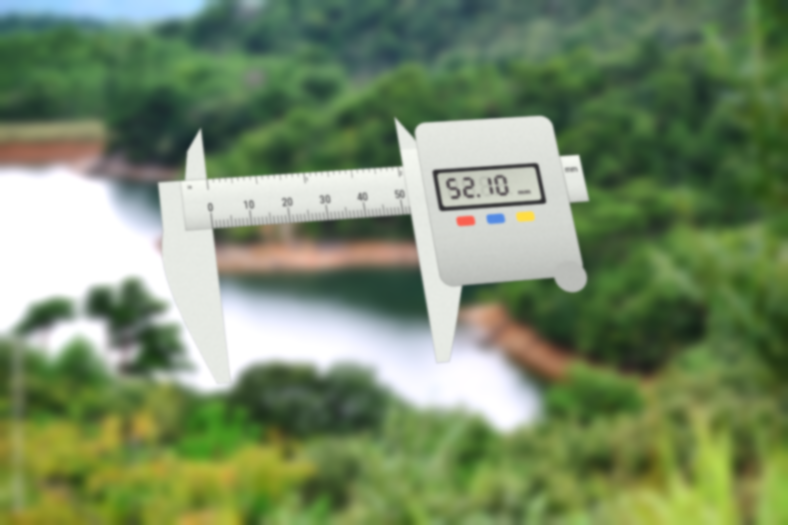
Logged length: 52.10,mm
